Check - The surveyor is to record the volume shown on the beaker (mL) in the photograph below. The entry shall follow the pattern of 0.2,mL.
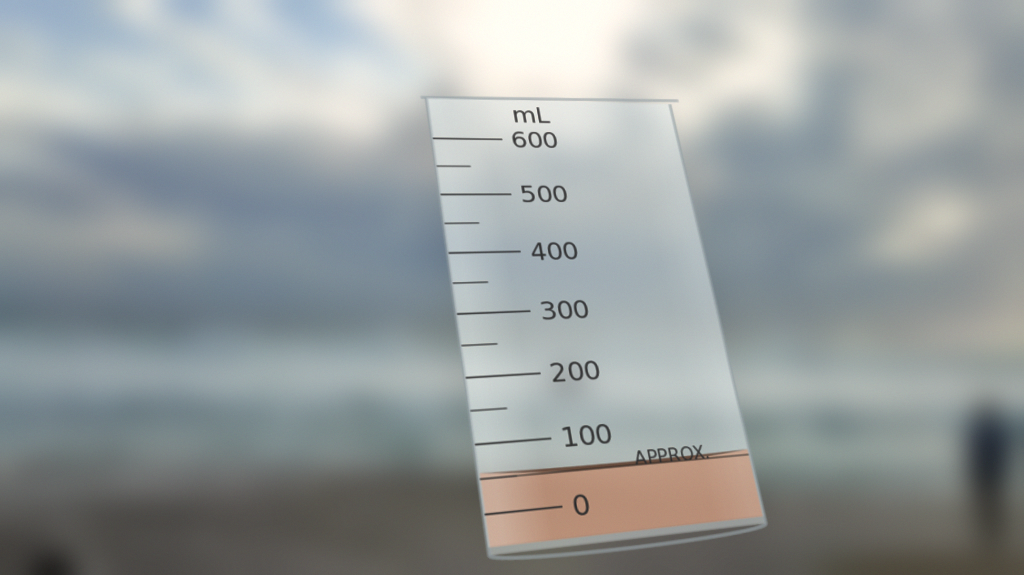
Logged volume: 50,mL
